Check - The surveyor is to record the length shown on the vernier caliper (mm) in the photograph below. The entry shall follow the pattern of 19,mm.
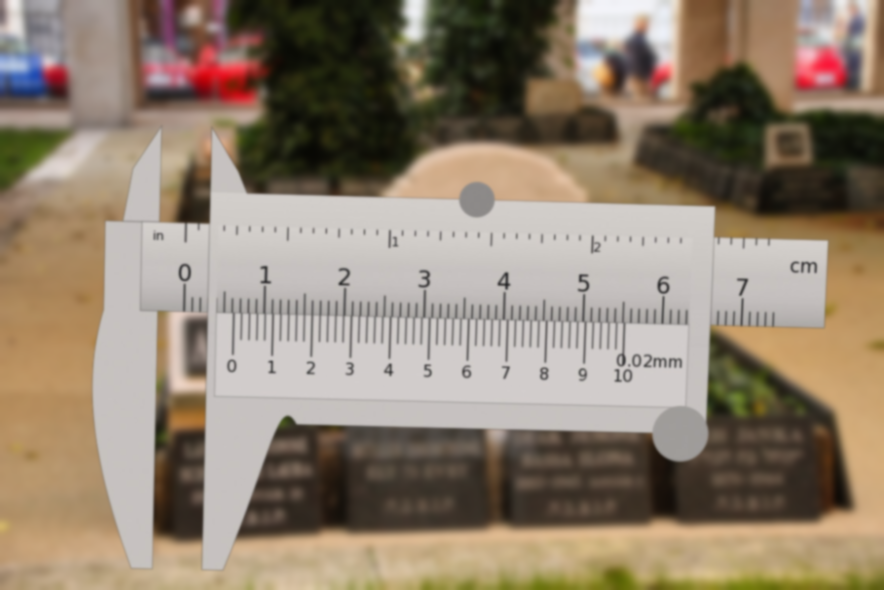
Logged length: 6.2,mm
